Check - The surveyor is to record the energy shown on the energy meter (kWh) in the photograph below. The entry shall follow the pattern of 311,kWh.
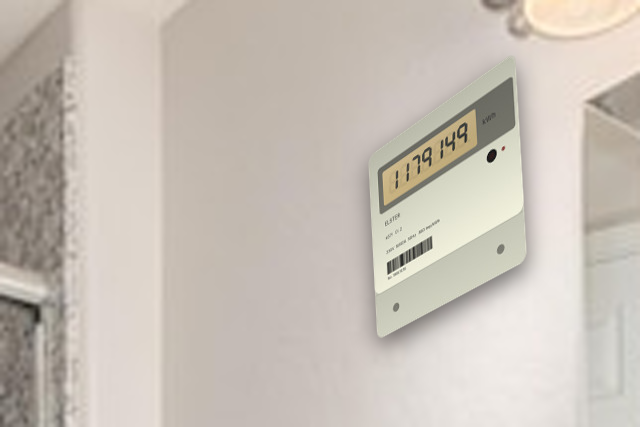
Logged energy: 1179149,kWh
